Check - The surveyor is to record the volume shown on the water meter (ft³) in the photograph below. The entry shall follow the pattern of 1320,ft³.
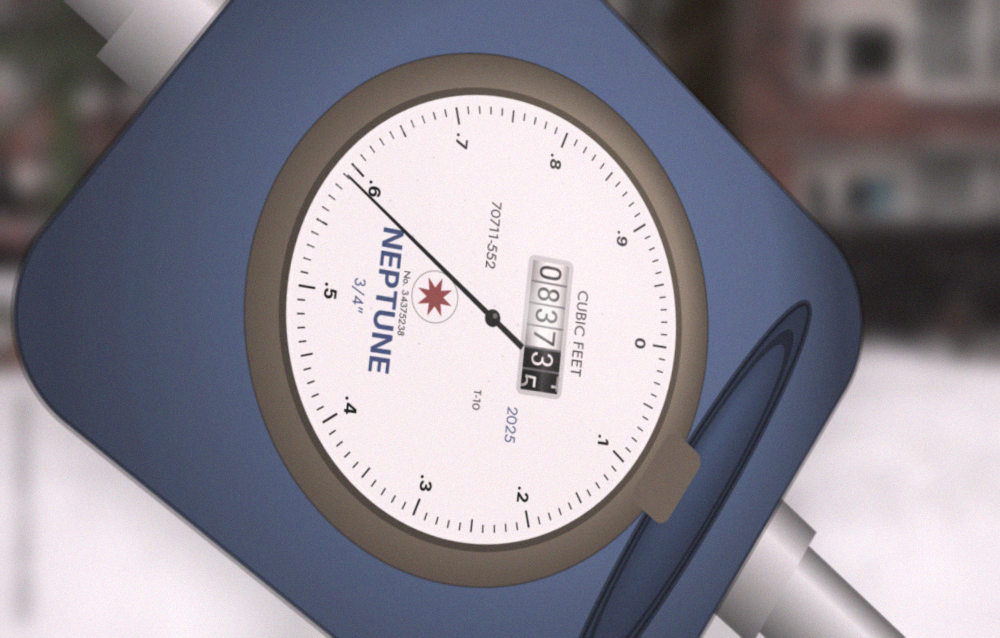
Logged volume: 83734.59,ft³
